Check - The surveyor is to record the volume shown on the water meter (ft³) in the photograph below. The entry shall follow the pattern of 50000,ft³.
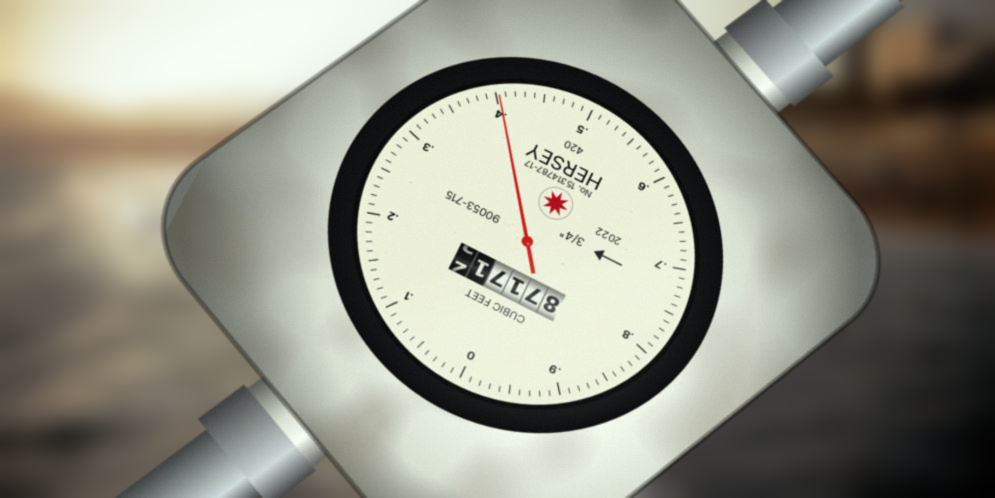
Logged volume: 871712.40,ft³
